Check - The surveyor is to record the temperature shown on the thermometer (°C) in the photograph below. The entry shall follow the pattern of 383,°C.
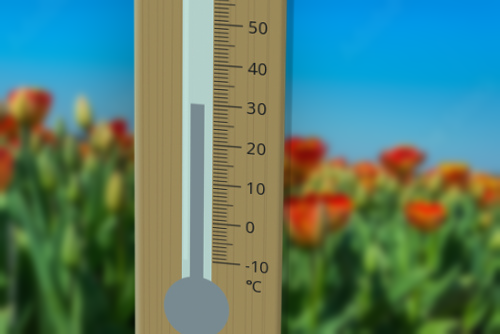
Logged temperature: 30,°C
